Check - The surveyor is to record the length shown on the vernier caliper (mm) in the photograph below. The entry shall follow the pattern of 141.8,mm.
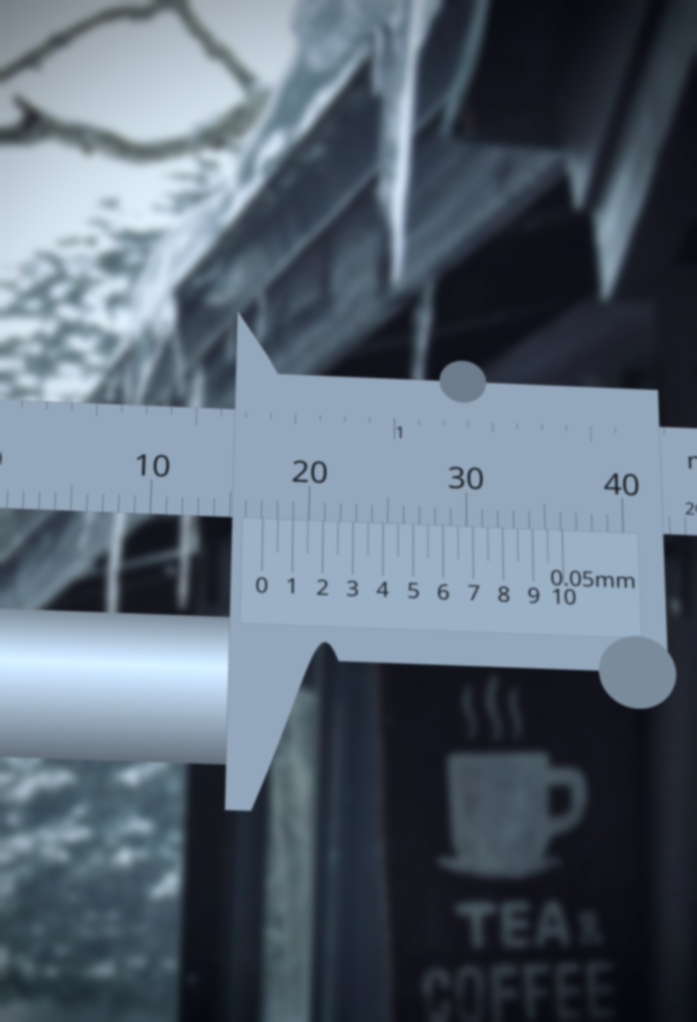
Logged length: 17.1,mm
